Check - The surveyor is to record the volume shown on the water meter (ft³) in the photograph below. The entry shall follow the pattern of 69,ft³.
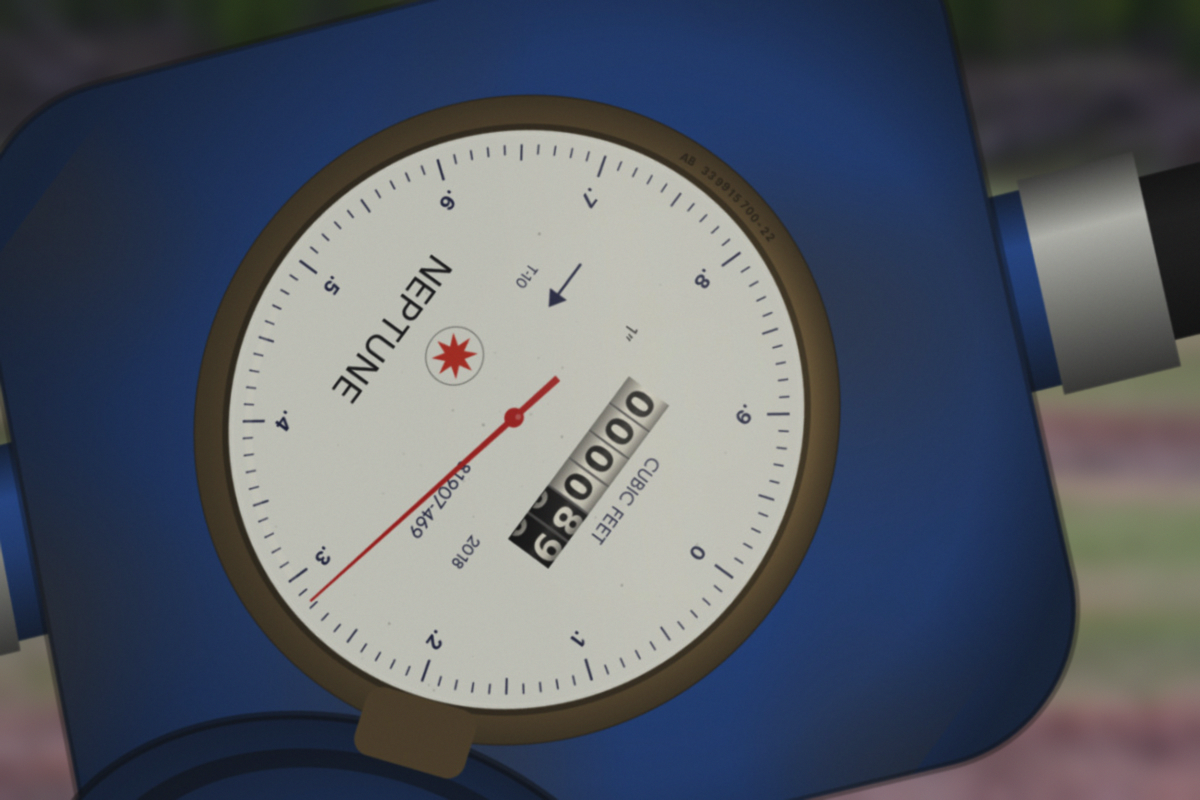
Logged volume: 89.28,ft³
